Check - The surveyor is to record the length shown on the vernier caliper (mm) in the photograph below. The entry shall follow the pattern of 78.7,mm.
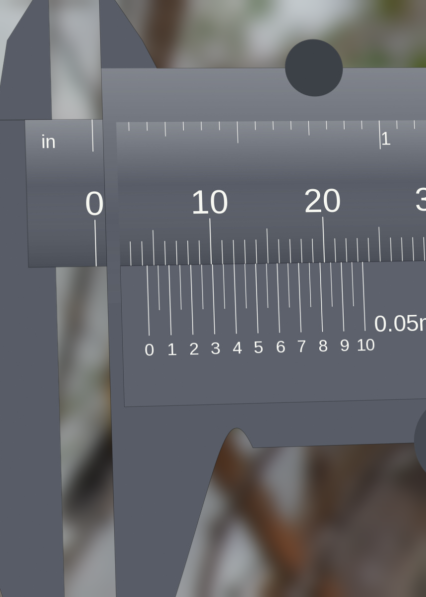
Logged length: 4.4,mm
